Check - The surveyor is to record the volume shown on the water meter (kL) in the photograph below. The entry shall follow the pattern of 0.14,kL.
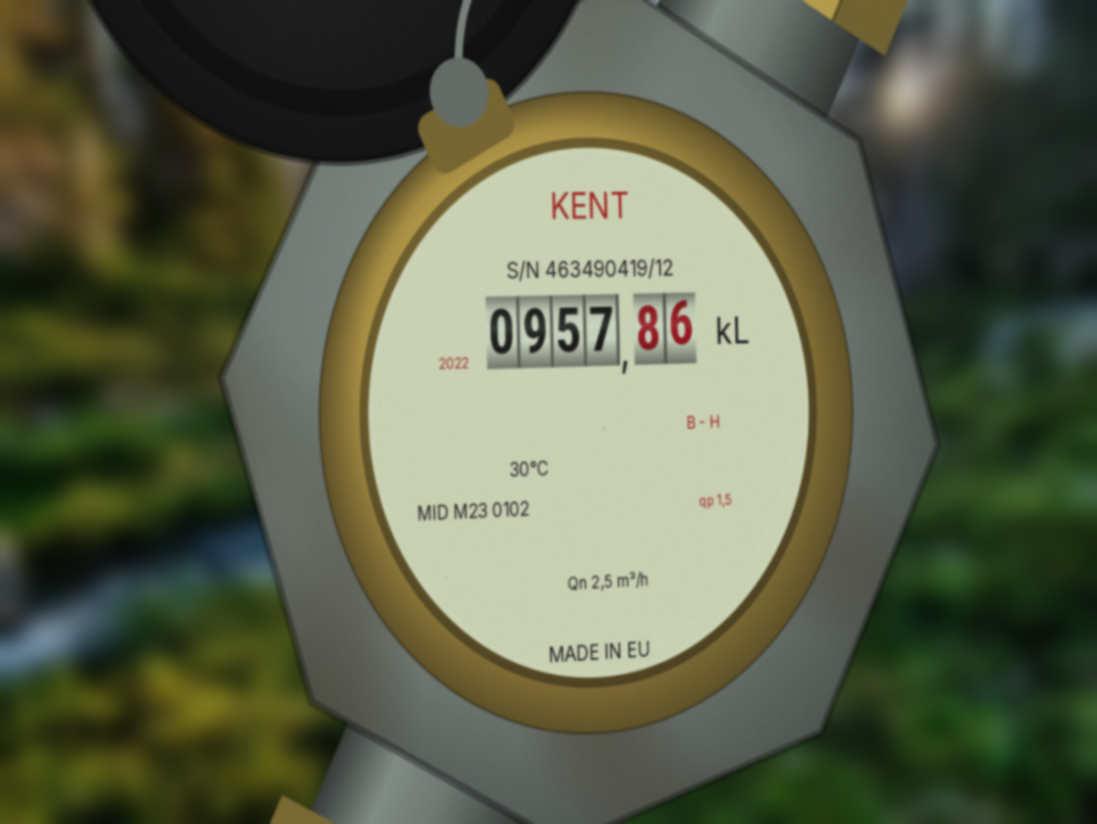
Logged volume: 957.86,kL
